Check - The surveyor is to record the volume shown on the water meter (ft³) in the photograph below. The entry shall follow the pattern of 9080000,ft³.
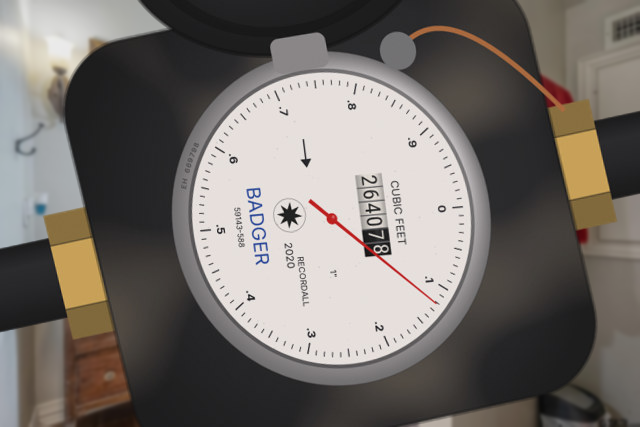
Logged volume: 264078.12,ft³
